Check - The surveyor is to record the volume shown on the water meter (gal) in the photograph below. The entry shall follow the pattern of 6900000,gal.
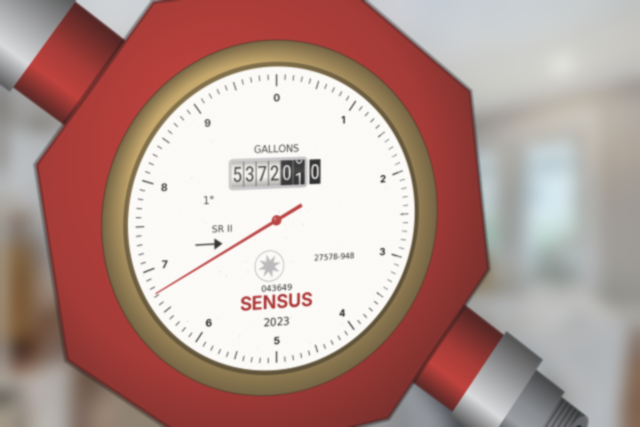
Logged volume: 5372006.7,gal
